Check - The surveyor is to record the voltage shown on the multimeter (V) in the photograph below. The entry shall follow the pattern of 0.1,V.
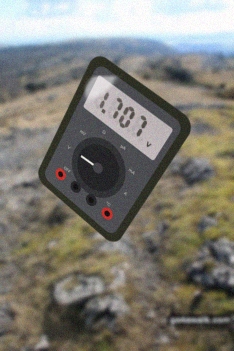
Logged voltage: 1.707,V
